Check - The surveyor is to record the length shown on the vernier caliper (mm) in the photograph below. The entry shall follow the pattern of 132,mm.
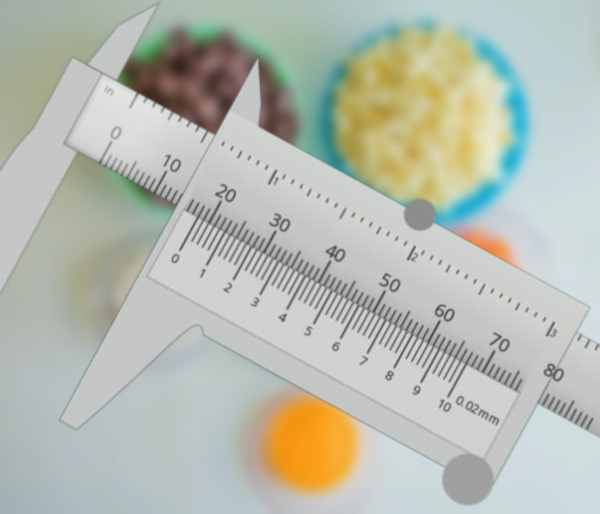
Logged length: 18.0,mm
